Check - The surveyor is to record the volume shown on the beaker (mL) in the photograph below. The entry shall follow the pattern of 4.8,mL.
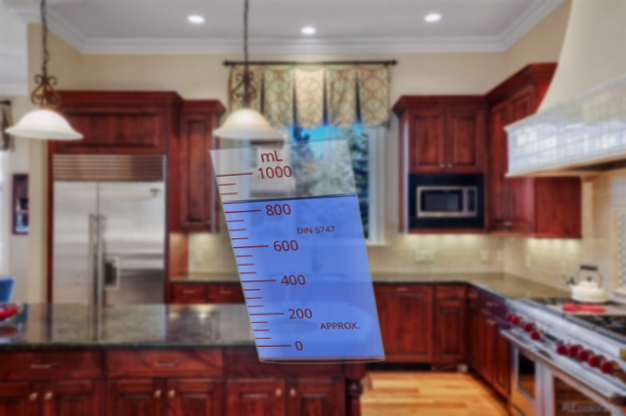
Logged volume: 850,mL
